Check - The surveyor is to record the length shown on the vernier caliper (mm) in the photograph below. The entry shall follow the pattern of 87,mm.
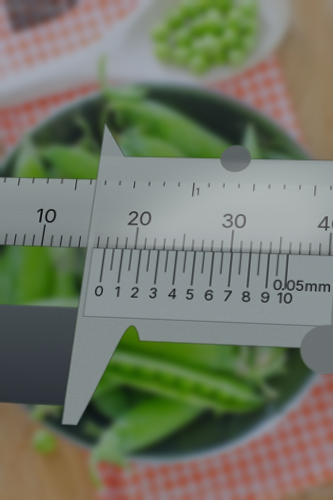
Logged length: 16.8,mm
